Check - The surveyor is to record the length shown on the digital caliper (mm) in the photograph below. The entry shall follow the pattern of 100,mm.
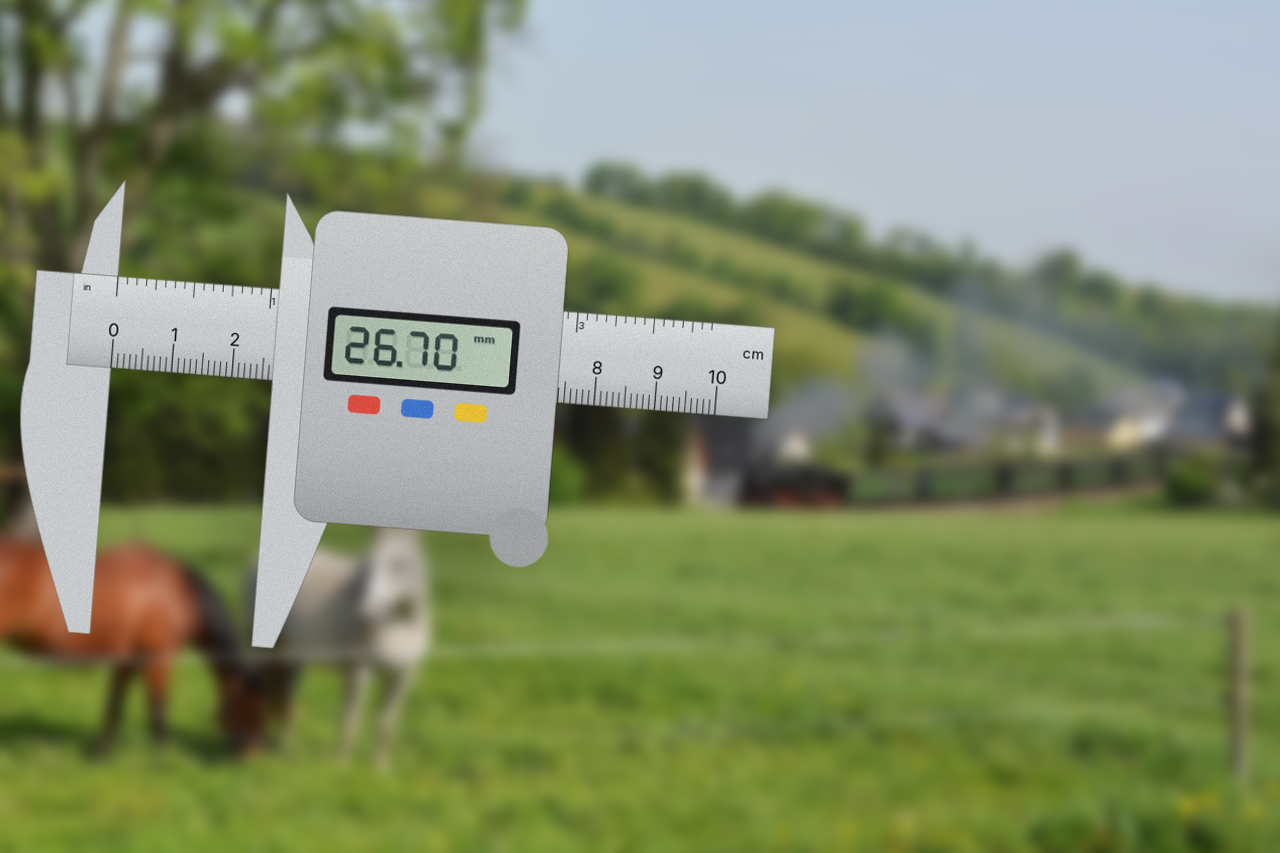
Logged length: 26.70,mm
